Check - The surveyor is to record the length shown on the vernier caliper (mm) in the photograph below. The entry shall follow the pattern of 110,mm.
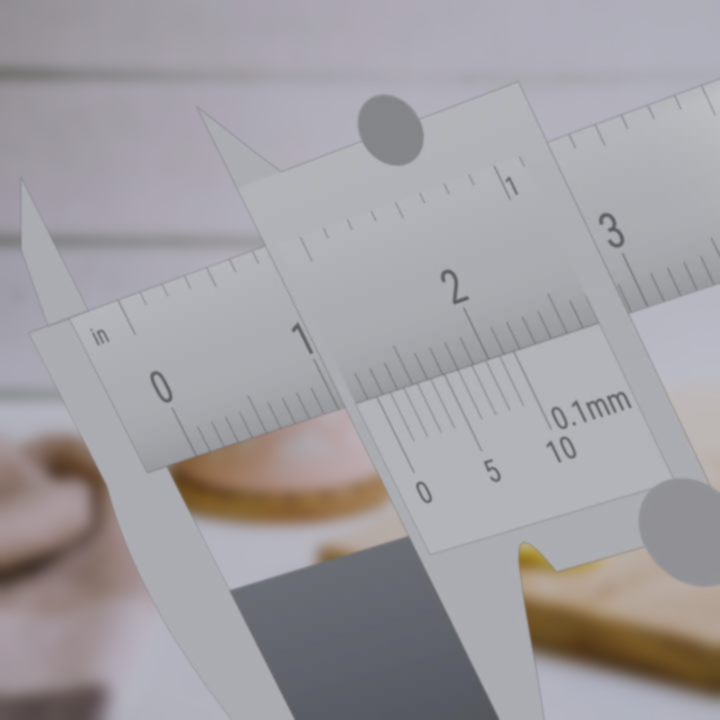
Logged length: 12.6,mm
